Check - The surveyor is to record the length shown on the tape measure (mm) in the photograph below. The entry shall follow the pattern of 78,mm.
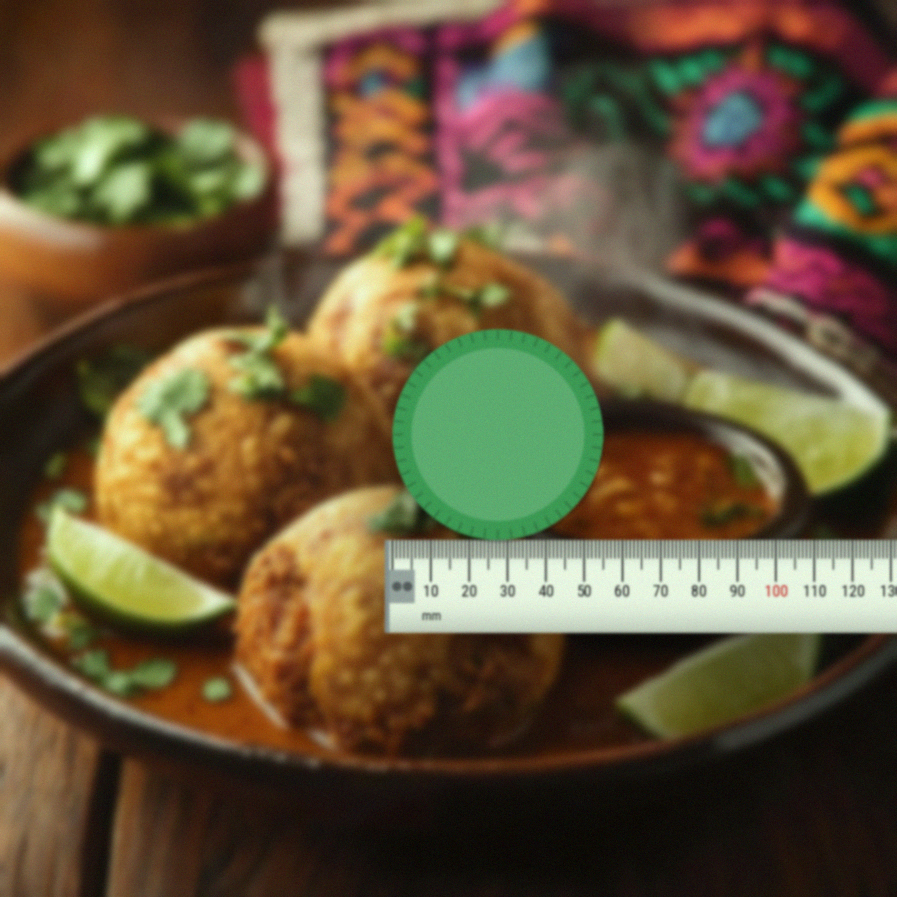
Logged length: 55,mm
